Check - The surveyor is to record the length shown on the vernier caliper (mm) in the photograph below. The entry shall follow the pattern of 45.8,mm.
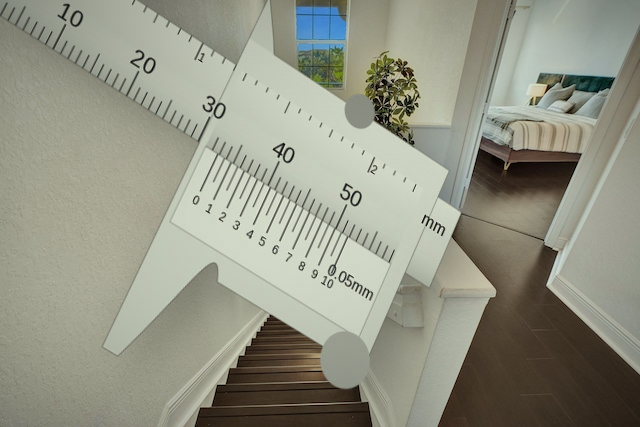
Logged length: 32.8,mm
